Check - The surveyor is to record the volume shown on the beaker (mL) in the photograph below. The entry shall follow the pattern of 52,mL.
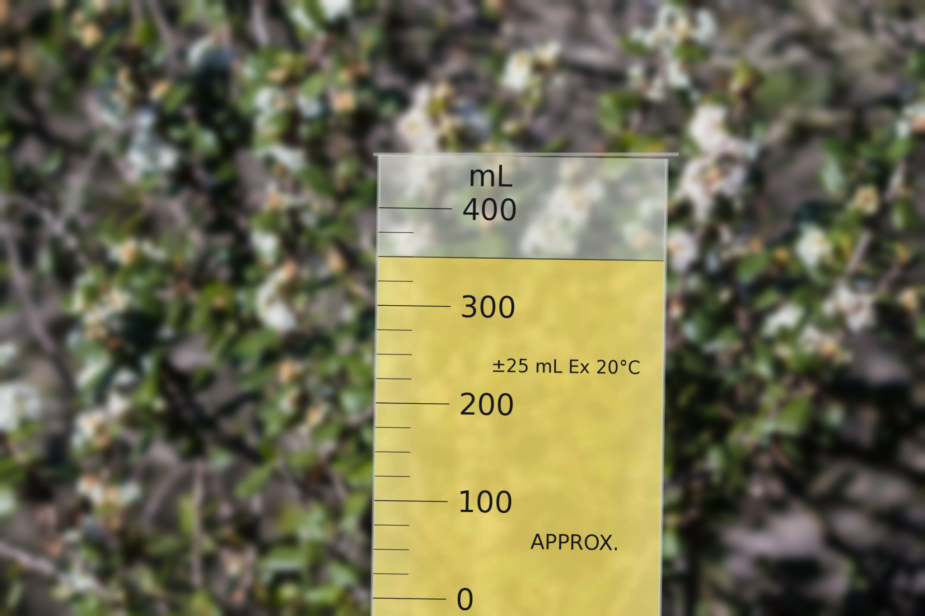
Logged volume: 350,mL
